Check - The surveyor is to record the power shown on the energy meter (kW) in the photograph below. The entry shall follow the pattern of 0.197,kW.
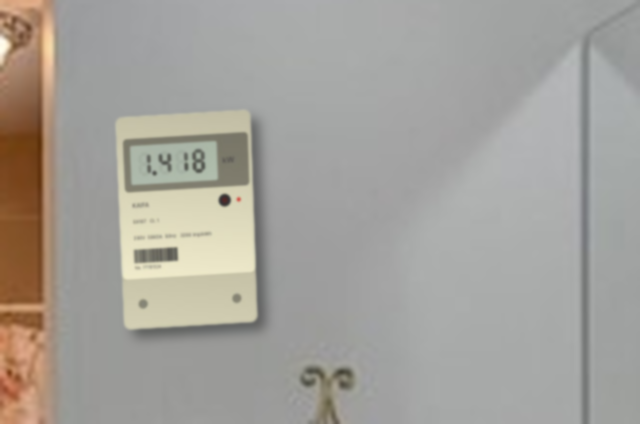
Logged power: 1.418,kW
